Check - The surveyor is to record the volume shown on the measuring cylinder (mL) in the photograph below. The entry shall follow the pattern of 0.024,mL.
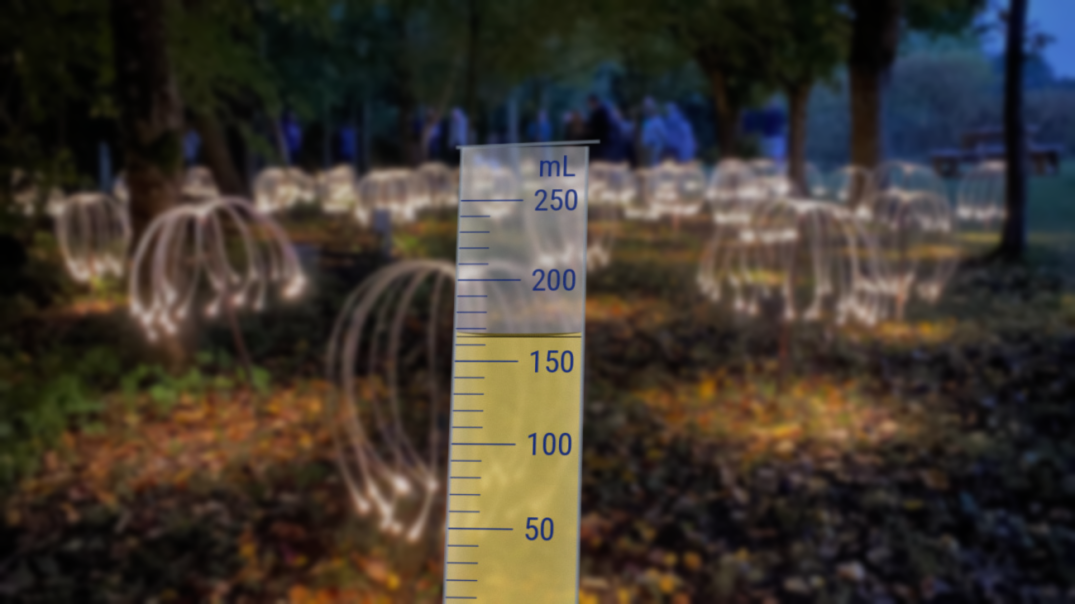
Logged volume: 165,mL
